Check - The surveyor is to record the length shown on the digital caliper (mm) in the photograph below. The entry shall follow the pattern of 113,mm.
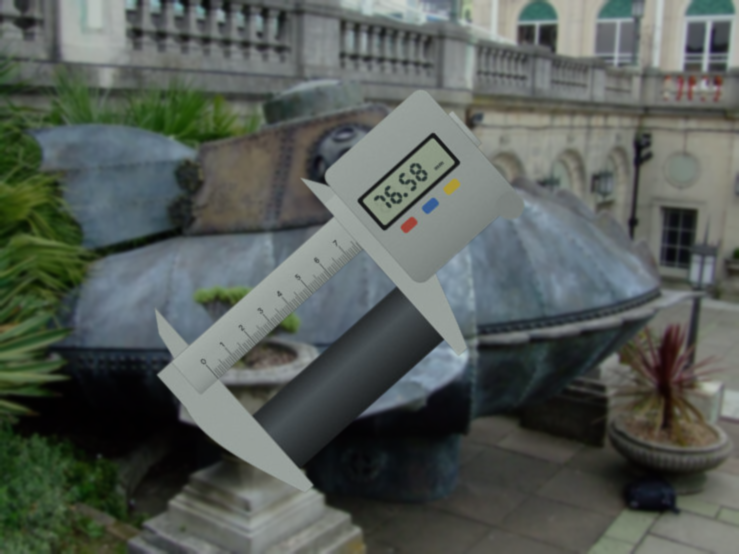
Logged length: 76.58,mm
